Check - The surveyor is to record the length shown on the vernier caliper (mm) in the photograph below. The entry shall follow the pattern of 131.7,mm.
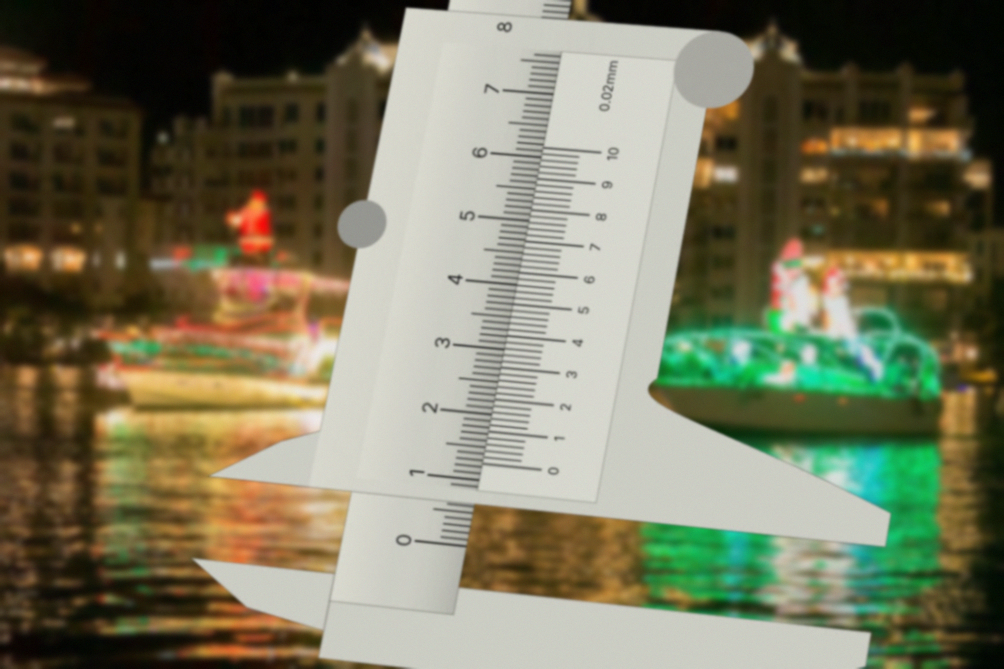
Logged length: 12.5,mm
